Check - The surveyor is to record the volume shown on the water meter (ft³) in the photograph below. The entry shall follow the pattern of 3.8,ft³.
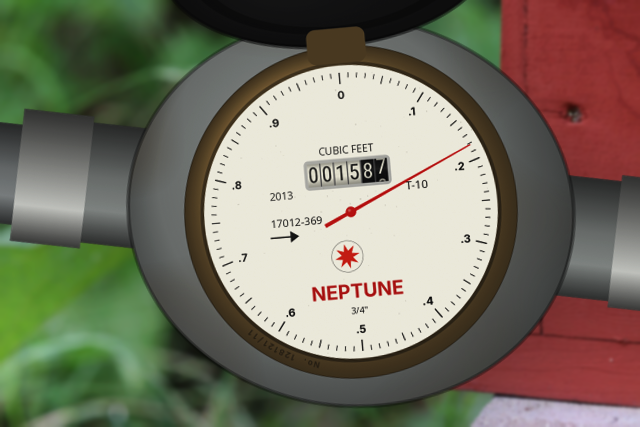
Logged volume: 1587.18,ft³
